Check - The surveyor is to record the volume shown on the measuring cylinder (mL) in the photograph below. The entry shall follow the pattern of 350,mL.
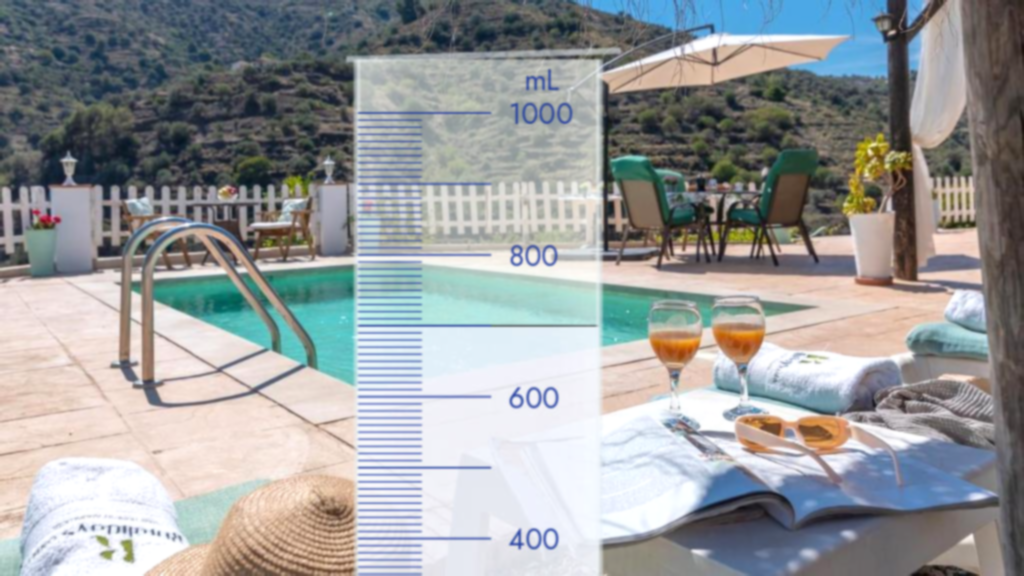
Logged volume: 700,mL
